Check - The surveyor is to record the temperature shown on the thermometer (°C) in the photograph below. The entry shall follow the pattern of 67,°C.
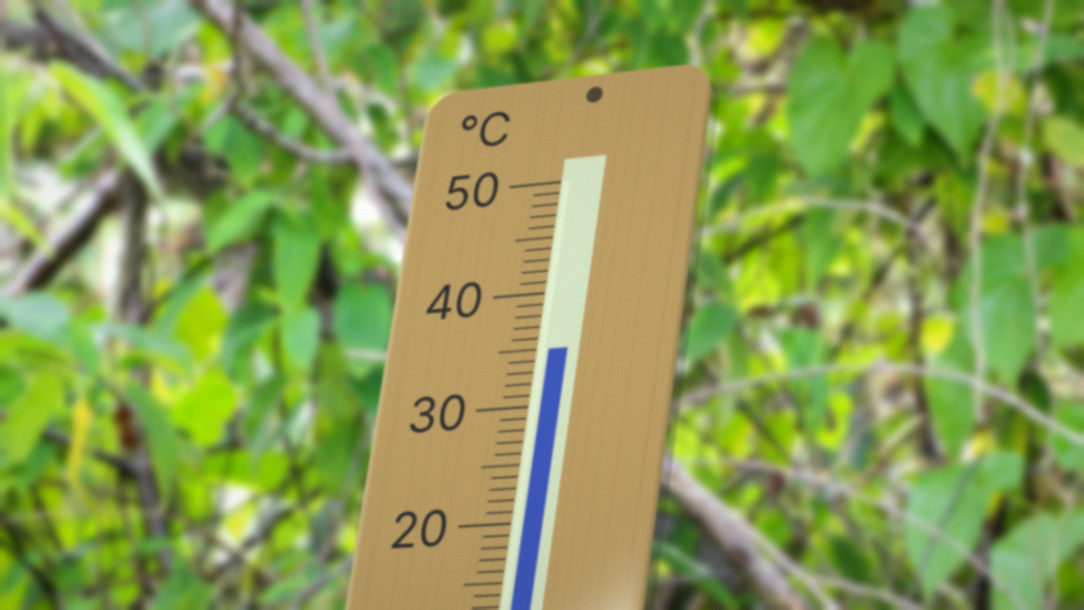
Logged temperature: 35,°C
